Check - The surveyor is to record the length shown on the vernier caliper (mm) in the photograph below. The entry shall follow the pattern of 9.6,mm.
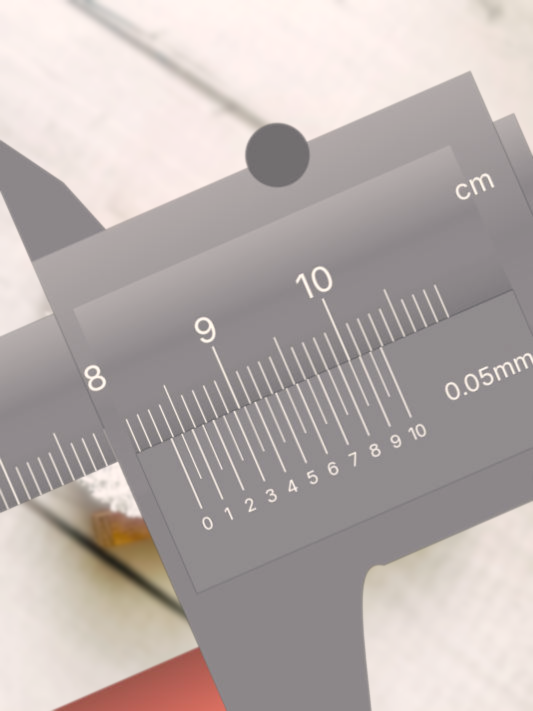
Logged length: 83.8,mm
